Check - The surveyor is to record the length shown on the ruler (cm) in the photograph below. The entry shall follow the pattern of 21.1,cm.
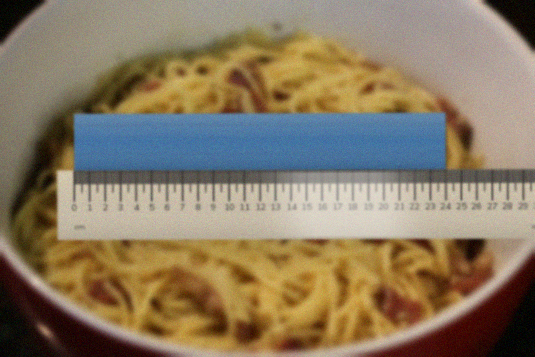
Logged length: 24,cm
